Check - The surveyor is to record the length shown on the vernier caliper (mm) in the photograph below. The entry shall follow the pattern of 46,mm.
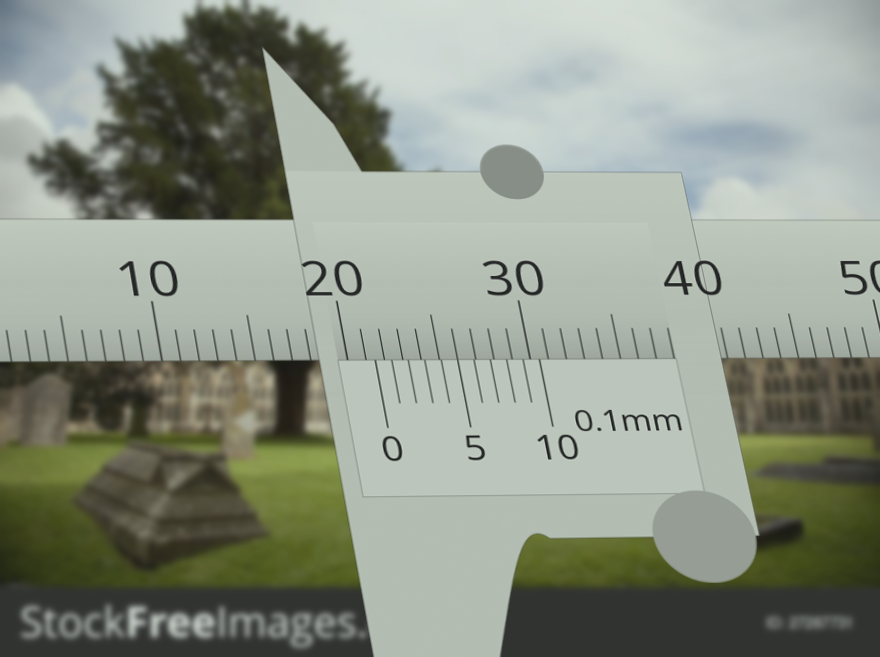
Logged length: 21.5,mm
